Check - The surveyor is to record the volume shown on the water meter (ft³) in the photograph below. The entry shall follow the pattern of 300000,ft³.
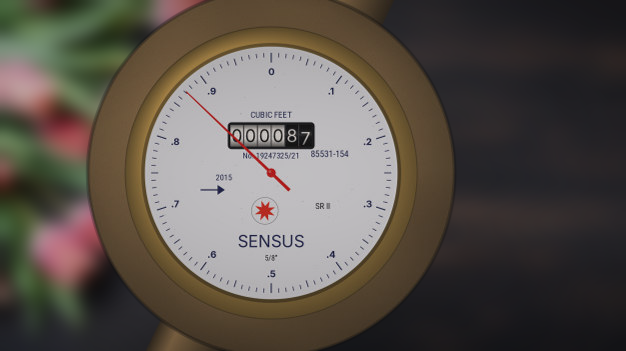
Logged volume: 86.87,ft³
